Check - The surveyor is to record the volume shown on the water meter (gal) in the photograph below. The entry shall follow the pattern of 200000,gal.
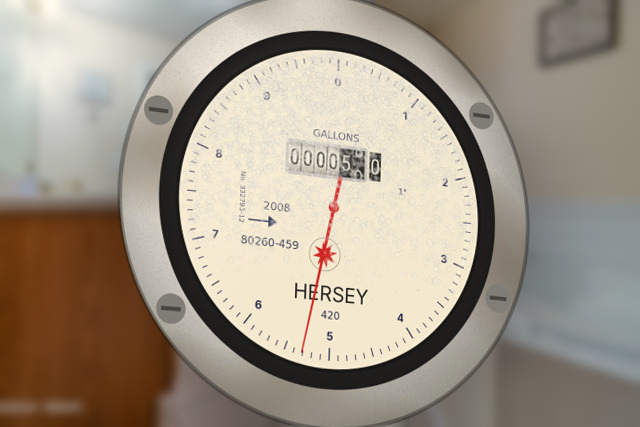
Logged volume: 585.3,gal
